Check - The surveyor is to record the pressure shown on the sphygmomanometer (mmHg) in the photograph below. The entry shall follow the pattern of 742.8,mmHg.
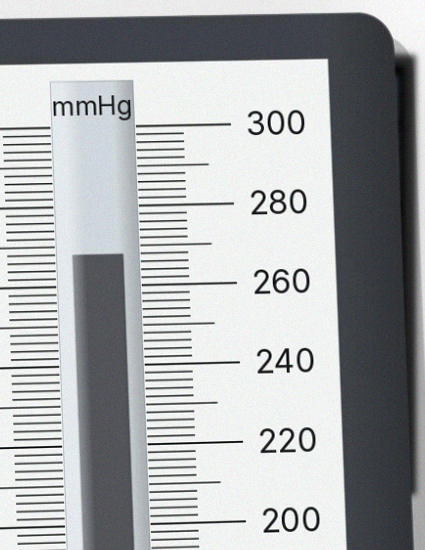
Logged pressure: 268,mmHg
